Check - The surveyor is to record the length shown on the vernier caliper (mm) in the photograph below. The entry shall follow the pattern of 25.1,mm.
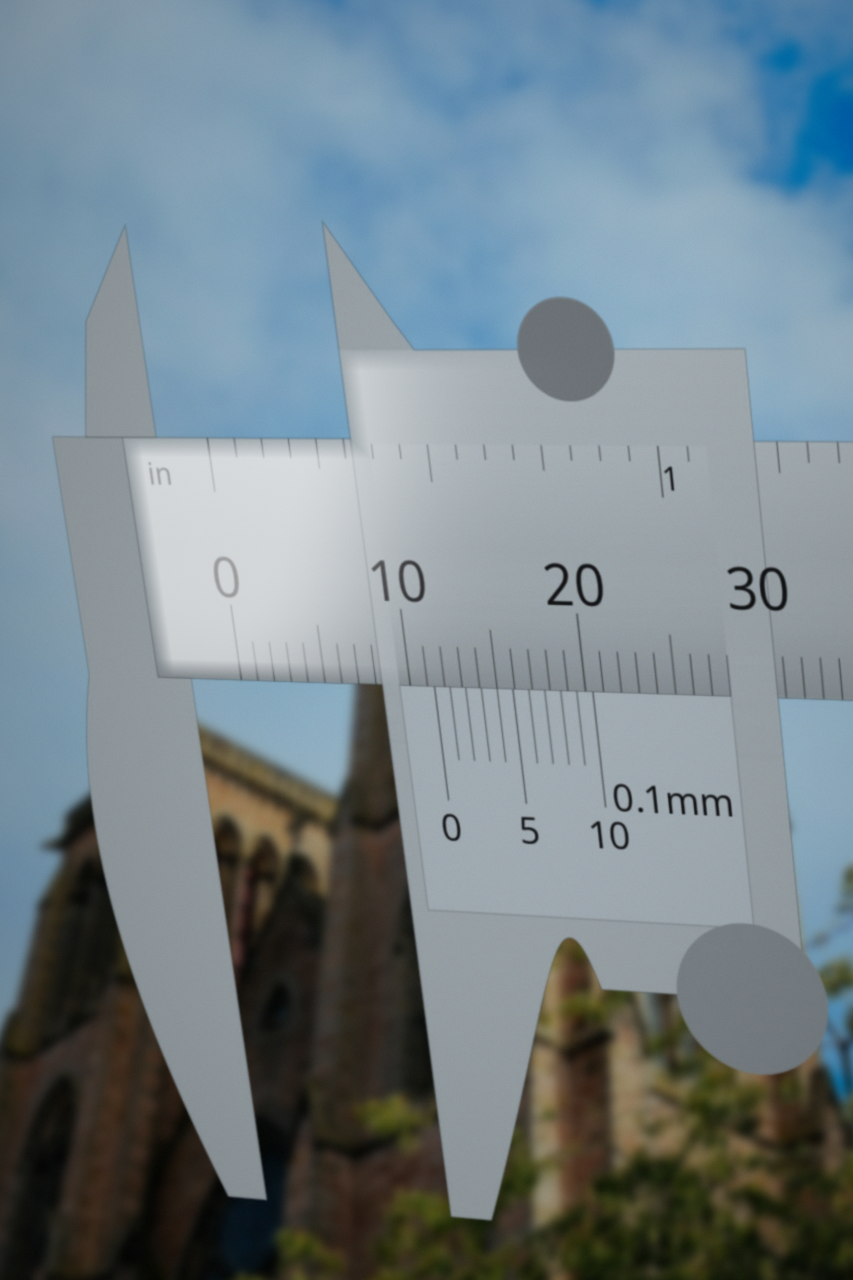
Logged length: 11.4,mm
